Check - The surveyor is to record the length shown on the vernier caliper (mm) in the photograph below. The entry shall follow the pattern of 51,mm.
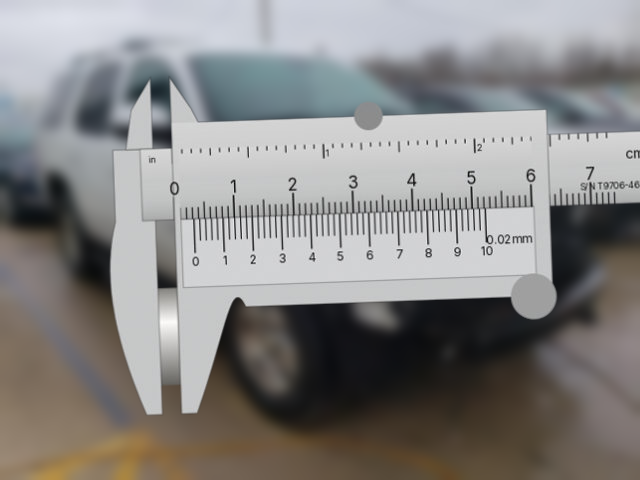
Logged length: 3.2,mm
